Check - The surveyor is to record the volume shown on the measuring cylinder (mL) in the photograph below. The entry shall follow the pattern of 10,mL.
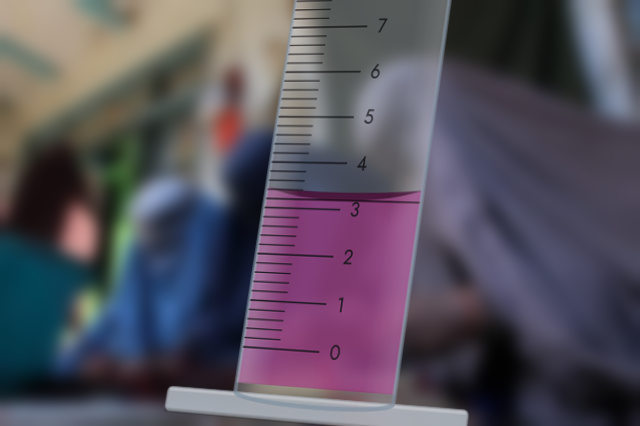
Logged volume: 3.2,mL
